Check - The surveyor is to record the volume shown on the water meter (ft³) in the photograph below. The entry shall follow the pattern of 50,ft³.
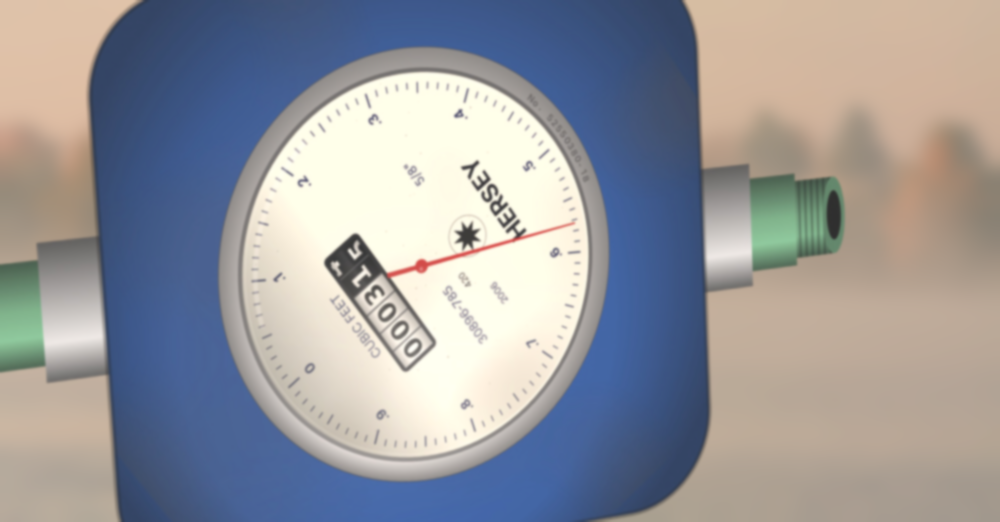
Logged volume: 314.57,ft³
